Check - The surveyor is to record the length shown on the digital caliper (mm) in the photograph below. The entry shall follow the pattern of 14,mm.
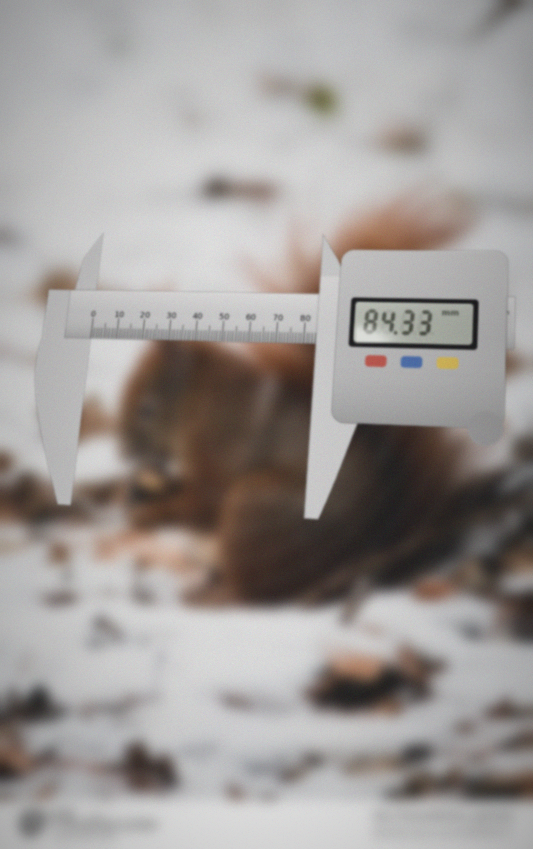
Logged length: 84.33,mm
